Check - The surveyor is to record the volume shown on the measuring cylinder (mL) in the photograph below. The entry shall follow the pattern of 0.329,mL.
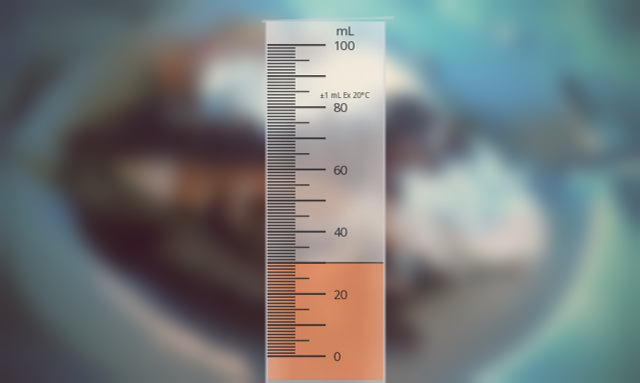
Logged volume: 30,mL
